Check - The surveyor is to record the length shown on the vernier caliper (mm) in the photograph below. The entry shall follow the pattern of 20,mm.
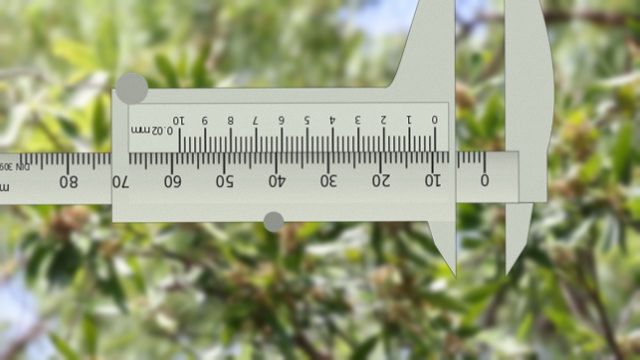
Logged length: 9.5,mm
